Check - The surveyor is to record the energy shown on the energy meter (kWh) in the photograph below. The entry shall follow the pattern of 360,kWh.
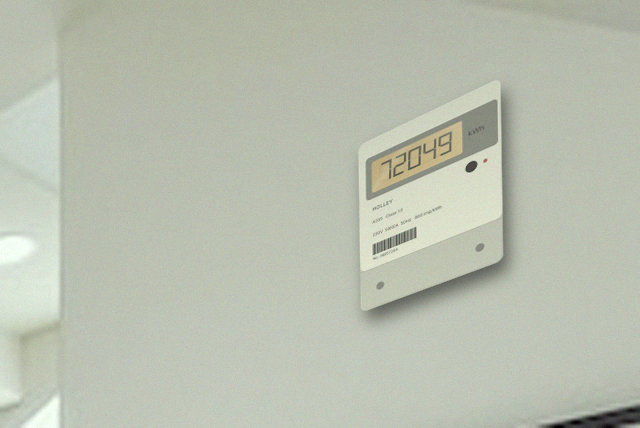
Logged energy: 72049,kWh
